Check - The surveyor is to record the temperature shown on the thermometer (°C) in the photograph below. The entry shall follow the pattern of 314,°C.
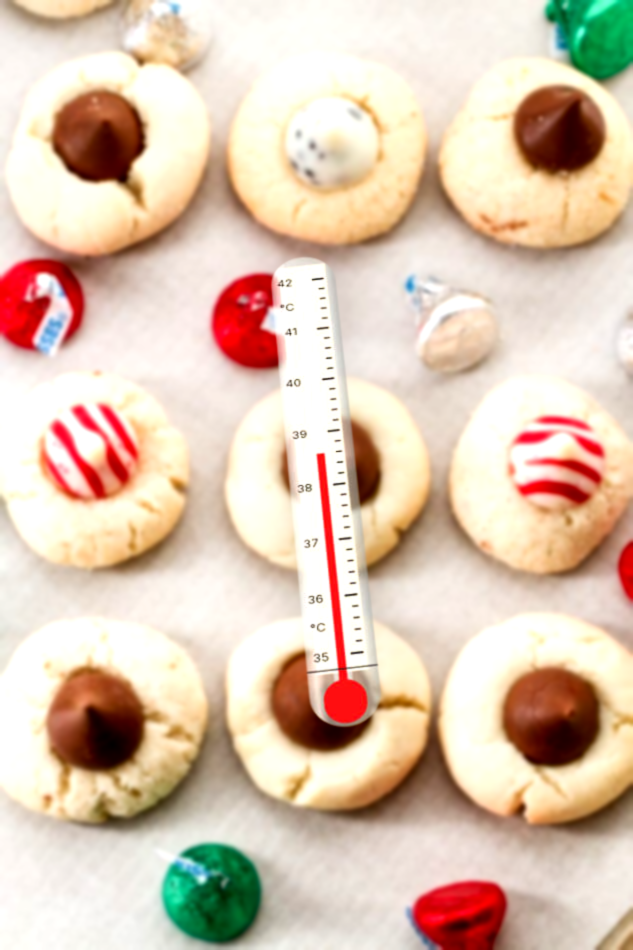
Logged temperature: 38.6,°C
